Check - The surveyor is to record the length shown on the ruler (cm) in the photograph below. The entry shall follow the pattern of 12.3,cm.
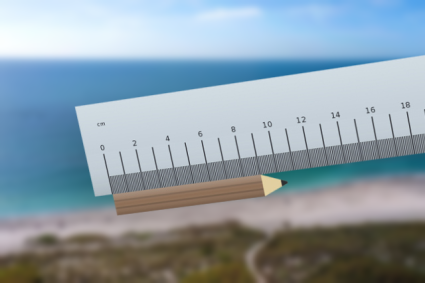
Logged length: 10.5,cm
